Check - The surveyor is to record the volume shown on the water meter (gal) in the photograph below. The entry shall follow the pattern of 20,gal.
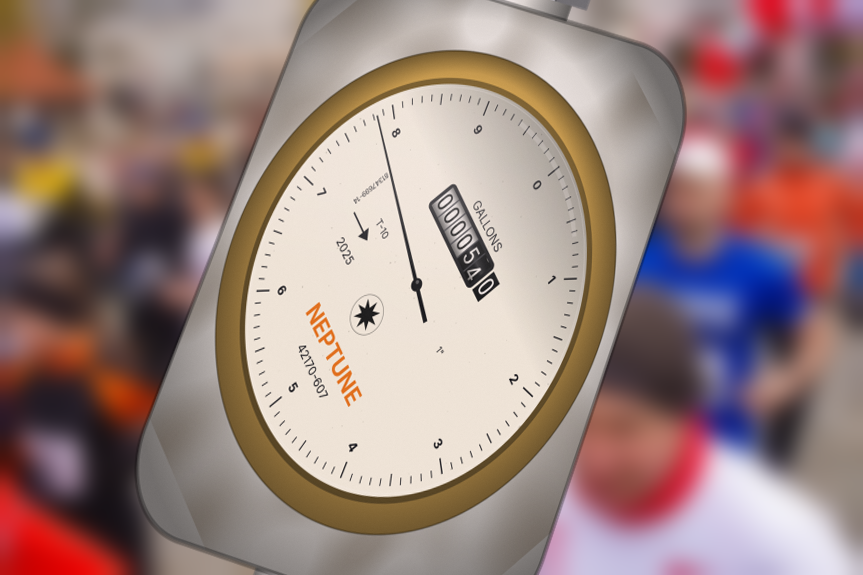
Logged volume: 537.8,gal
